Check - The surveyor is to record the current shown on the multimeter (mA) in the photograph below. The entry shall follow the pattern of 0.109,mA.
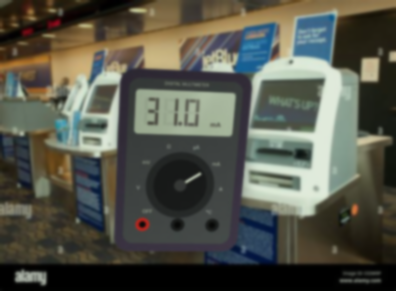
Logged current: 31.0,mA
